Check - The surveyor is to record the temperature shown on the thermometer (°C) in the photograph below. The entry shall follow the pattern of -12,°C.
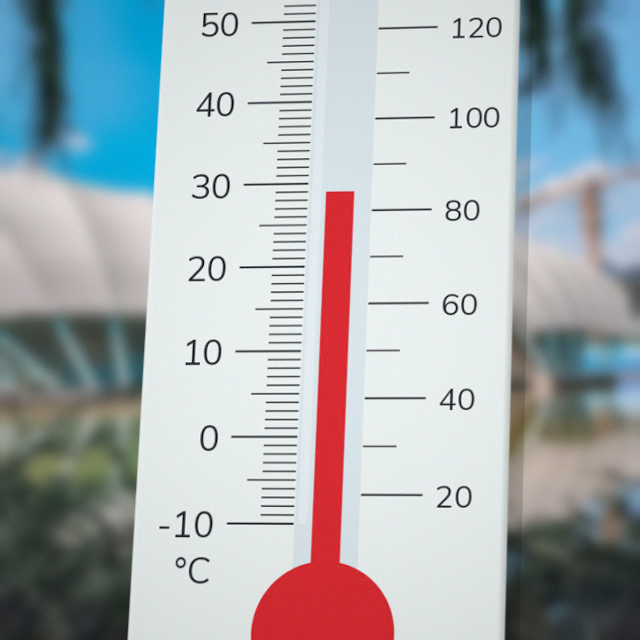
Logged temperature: 29,°C
